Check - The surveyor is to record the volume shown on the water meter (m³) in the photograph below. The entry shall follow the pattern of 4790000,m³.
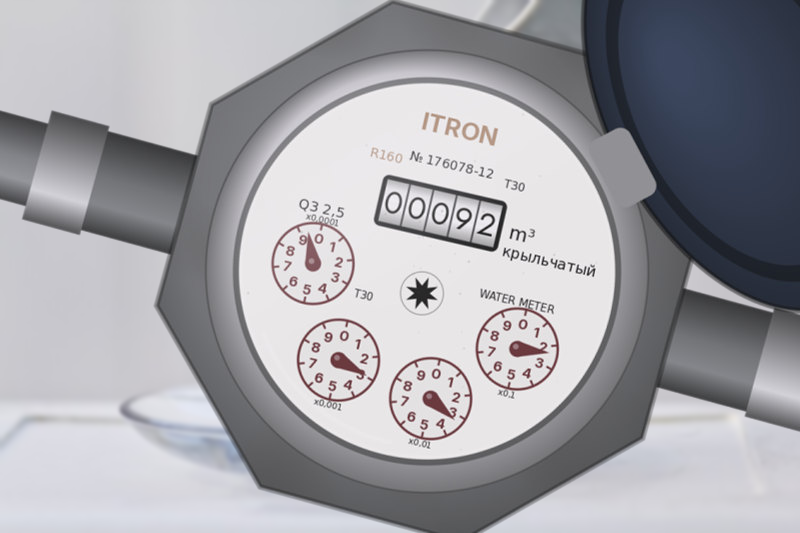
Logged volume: 92.2329,m³
